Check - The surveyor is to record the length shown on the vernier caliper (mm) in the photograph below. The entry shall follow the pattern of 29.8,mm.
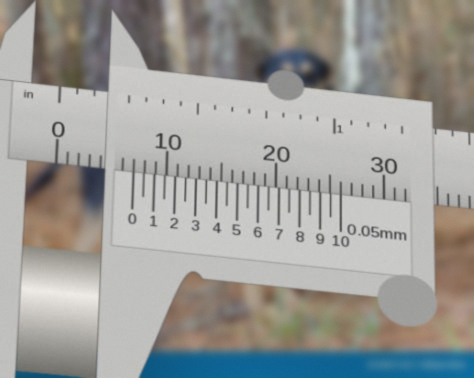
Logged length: 7.0,mm
